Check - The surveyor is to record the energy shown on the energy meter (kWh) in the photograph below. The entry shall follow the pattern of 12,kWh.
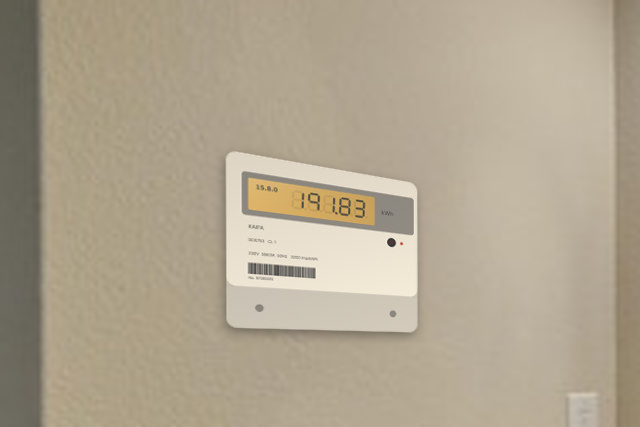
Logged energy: 191.83,kWh
